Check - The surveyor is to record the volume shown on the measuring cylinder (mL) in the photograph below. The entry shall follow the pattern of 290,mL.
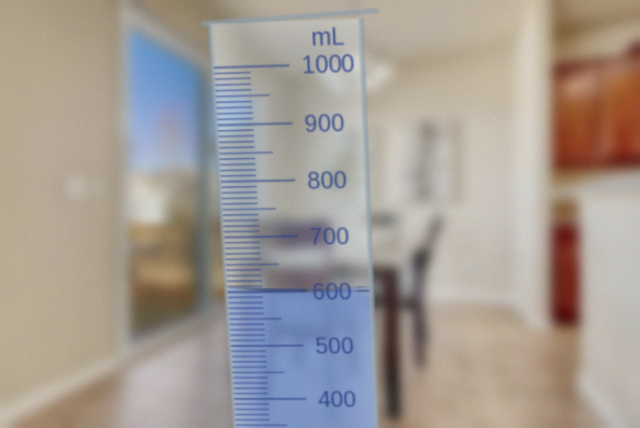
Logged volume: 600,mL
